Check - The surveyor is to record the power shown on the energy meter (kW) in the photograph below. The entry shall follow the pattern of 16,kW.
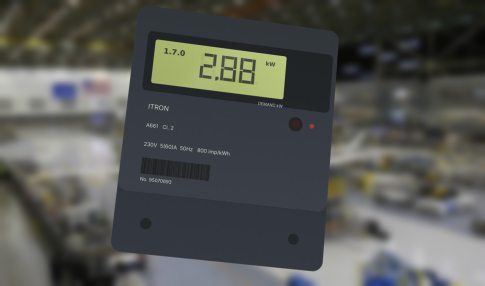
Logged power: 2.88,kW
